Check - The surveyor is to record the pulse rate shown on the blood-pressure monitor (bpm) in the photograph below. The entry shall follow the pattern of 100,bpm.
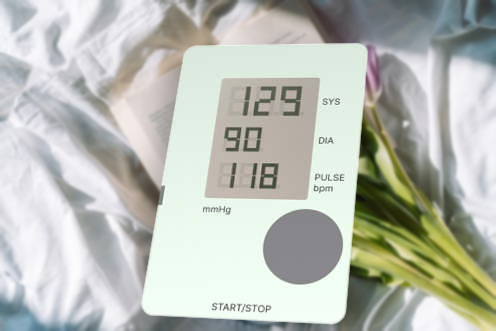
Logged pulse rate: 118,bpm
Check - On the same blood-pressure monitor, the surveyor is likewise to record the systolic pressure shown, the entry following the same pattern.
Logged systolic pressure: 129,mmHg
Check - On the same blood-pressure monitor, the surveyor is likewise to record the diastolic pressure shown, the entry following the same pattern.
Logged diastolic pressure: 90,mmHg
